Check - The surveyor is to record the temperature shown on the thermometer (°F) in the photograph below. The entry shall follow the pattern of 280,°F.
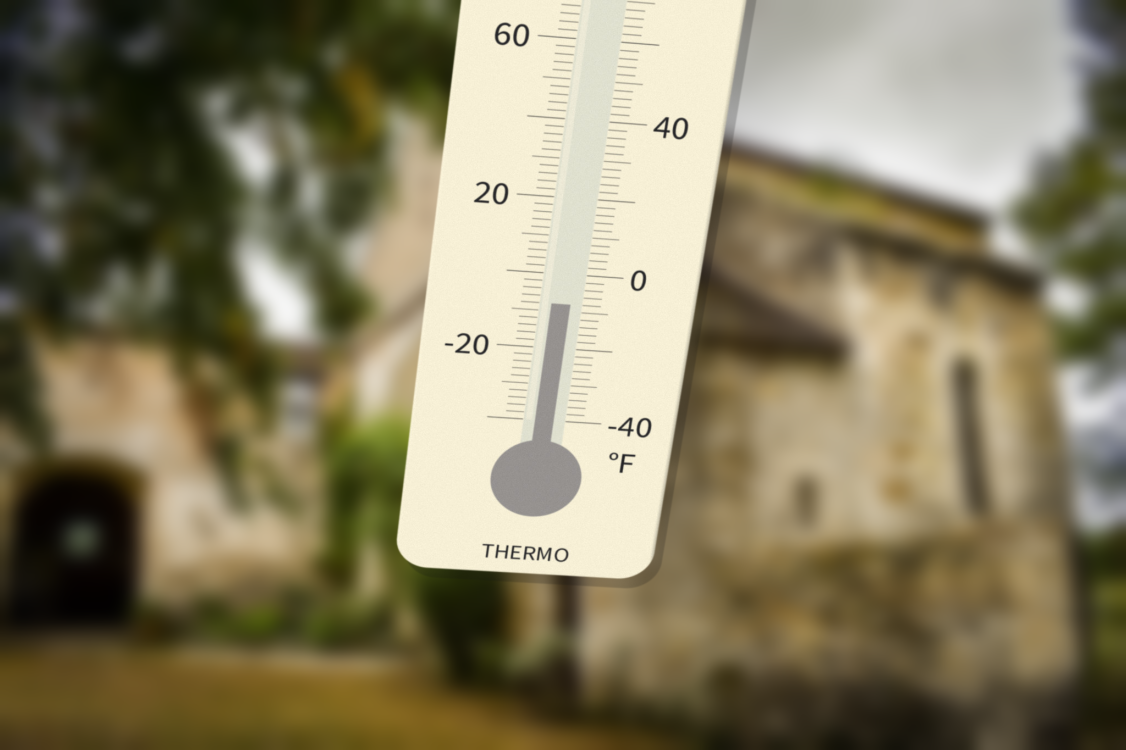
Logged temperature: -8,°F
